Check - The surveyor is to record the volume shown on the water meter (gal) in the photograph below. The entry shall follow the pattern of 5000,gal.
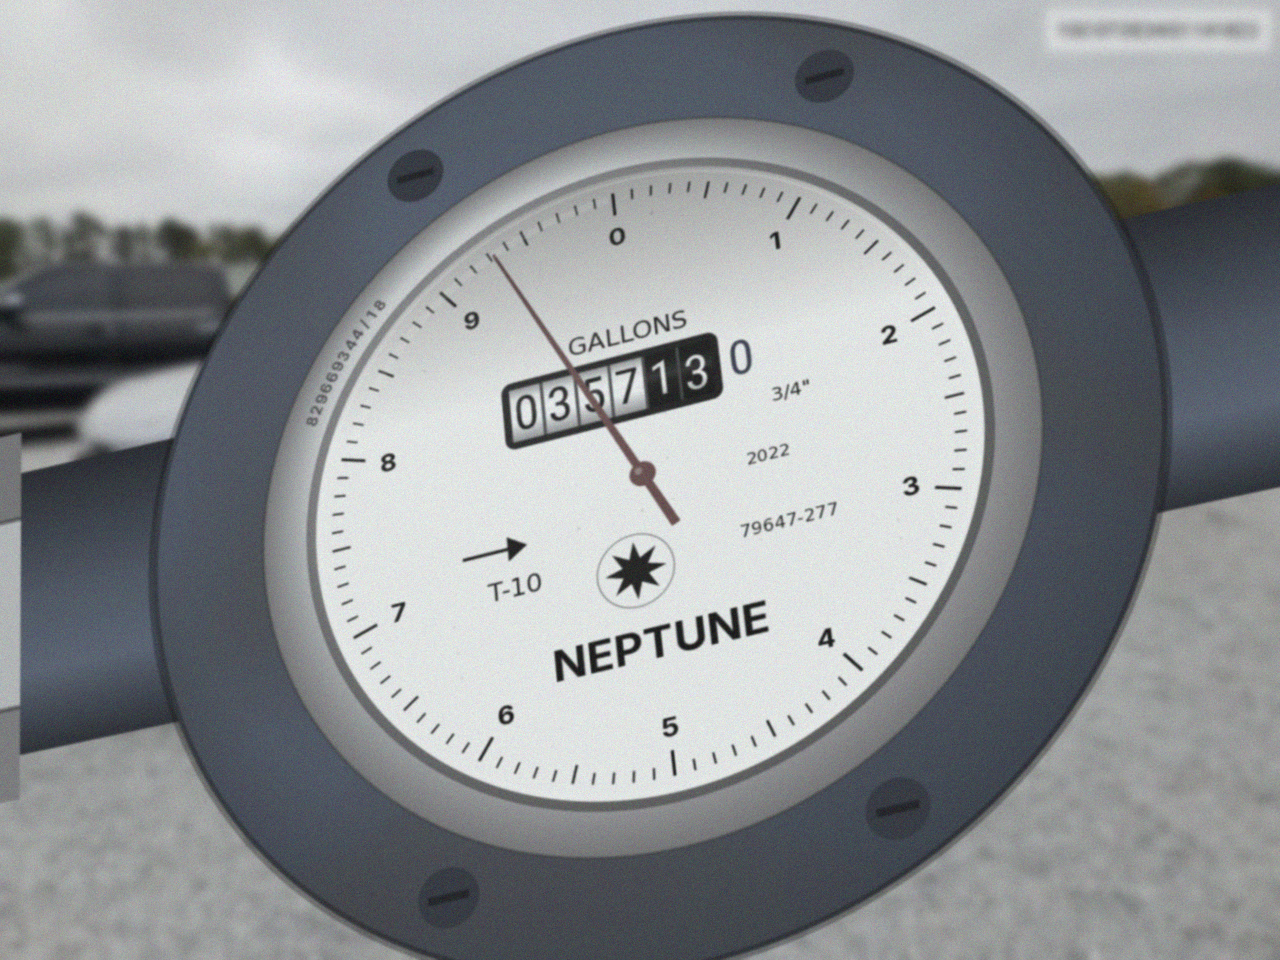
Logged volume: 357129.3,gal
